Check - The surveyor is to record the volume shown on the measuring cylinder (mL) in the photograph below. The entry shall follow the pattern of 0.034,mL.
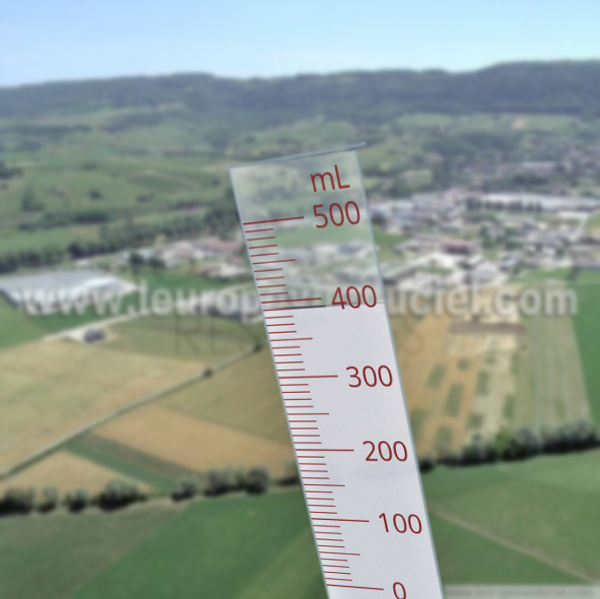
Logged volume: 390,mL
